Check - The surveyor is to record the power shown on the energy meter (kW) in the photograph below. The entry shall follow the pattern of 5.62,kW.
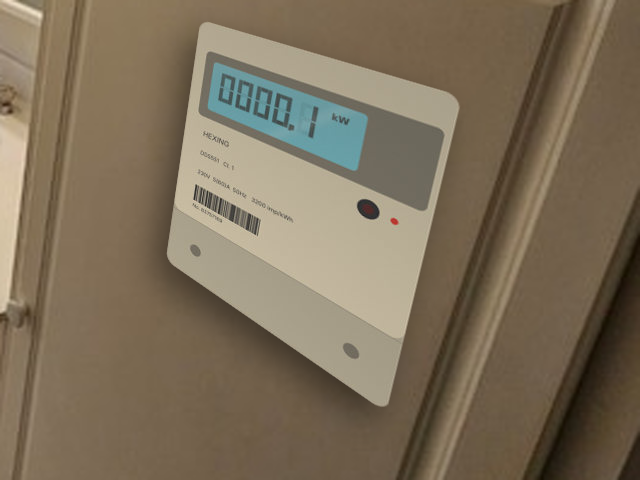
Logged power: 0.1,kW
